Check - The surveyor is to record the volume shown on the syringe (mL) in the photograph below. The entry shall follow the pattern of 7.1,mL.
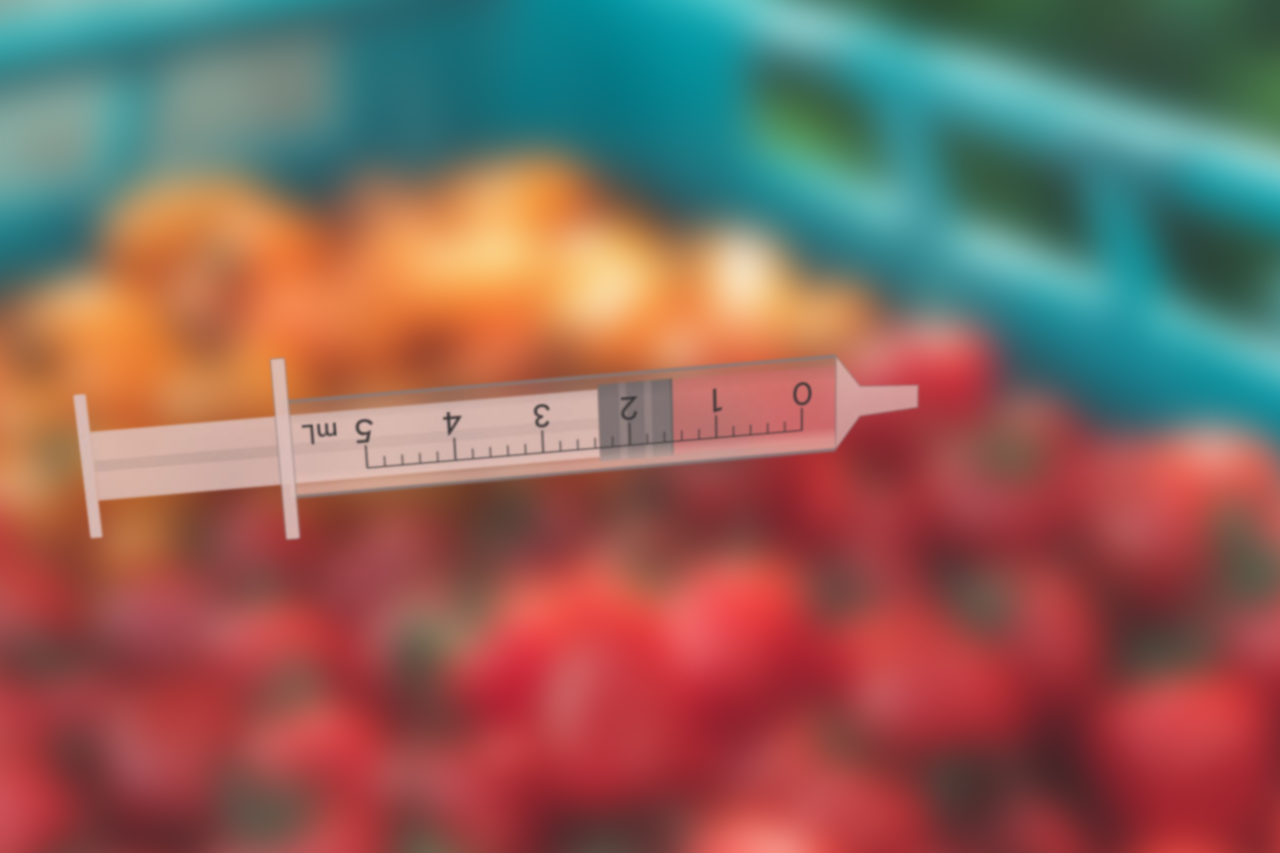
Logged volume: 1.5,mL
